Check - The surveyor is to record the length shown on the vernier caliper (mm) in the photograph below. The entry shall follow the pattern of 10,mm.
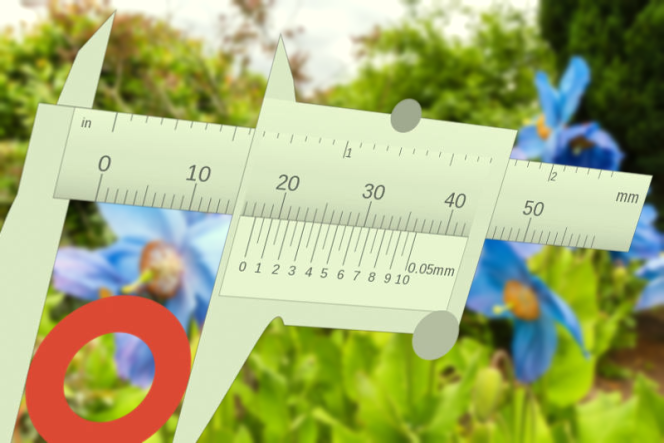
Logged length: 17.4,mm
